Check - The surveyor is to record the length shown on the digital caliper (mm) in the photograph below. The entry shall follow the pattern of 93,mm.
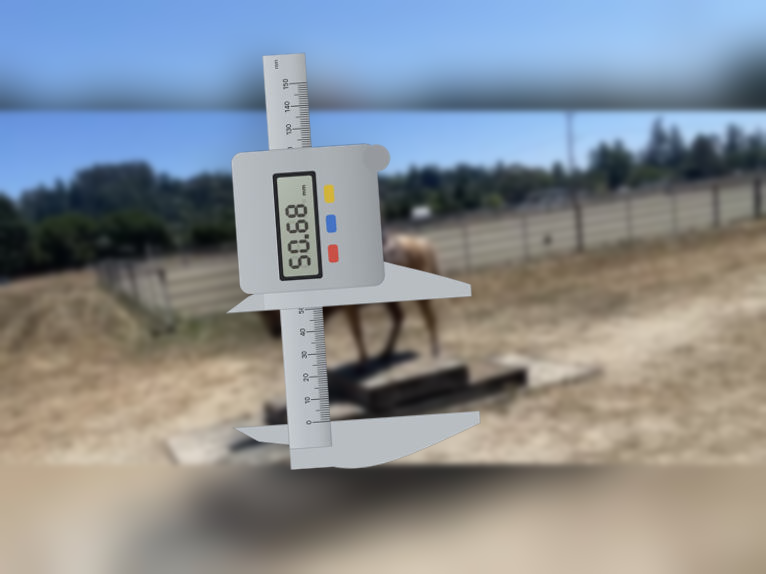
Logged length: 50.68,mm
